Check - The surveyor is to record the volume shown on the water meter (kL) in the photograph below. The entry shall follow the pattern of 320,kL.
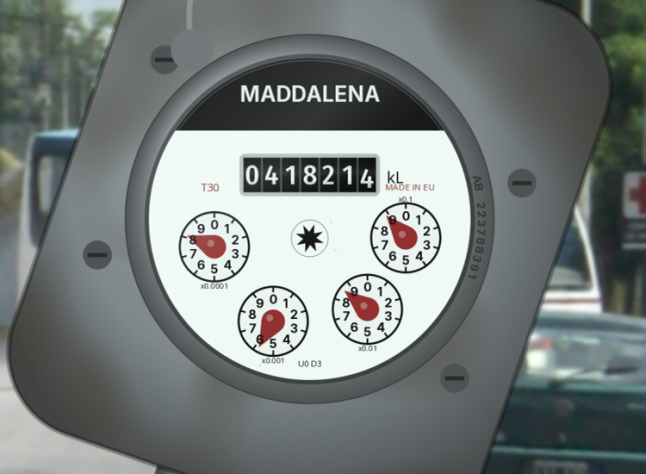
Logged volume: 418213.8858,kL
